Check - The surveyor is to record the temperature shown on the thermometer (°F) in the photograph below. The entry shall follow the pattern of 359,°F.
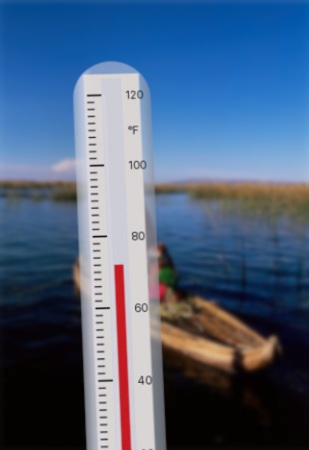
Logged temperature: 72,°F
